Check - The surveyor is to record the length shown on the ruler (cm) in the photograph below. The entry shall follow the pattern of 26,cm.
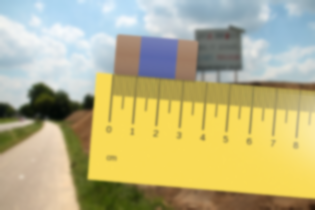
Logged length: 3.5,cm
